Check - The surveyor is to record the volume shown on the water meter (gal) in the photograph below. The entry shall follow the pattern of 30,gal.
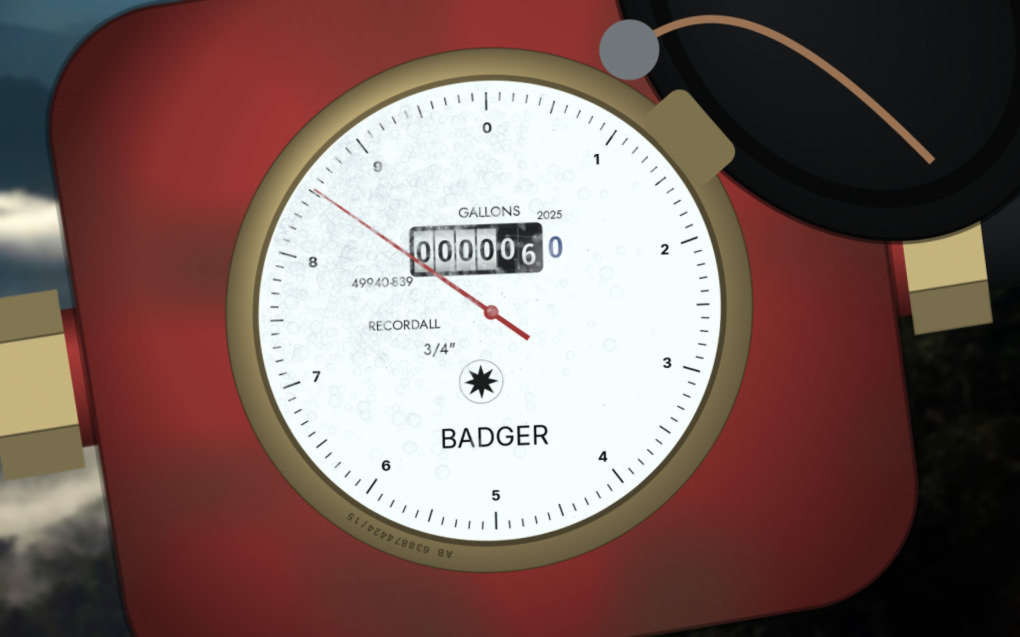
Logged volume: 58.5,gal
